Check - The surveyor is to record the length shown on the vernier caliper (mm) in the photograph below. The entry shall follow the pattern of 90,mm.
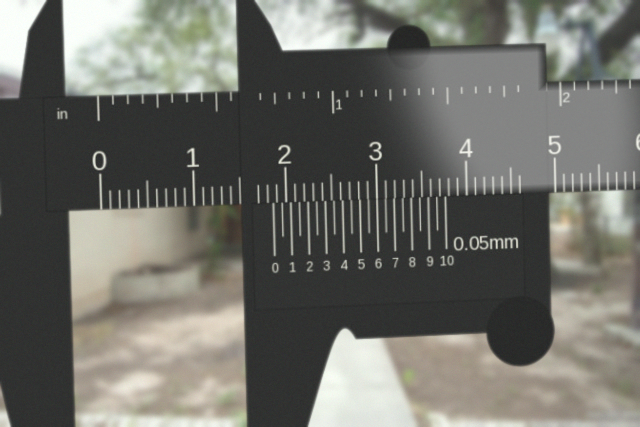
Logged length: 18.6,mm
